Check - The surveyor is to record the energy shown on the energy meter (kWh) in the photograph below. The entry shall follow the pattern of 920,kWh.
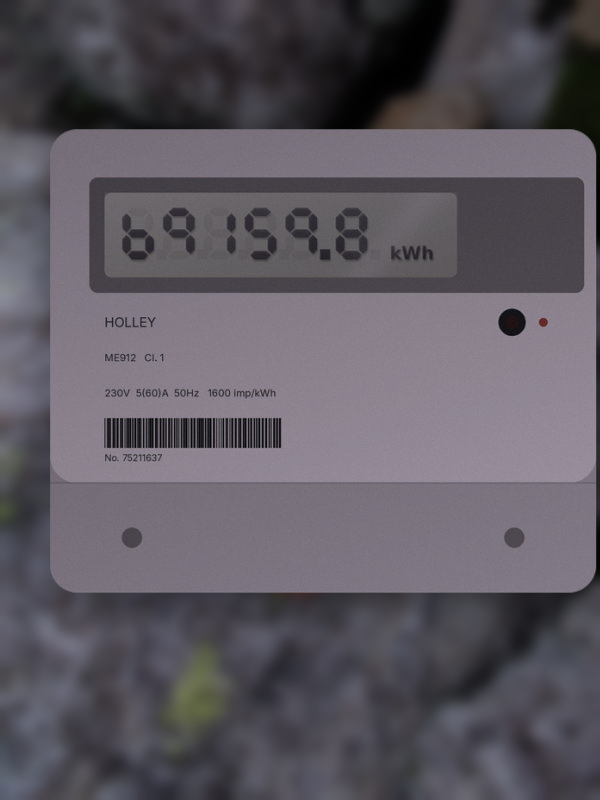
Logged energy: 69159.8,kWh
